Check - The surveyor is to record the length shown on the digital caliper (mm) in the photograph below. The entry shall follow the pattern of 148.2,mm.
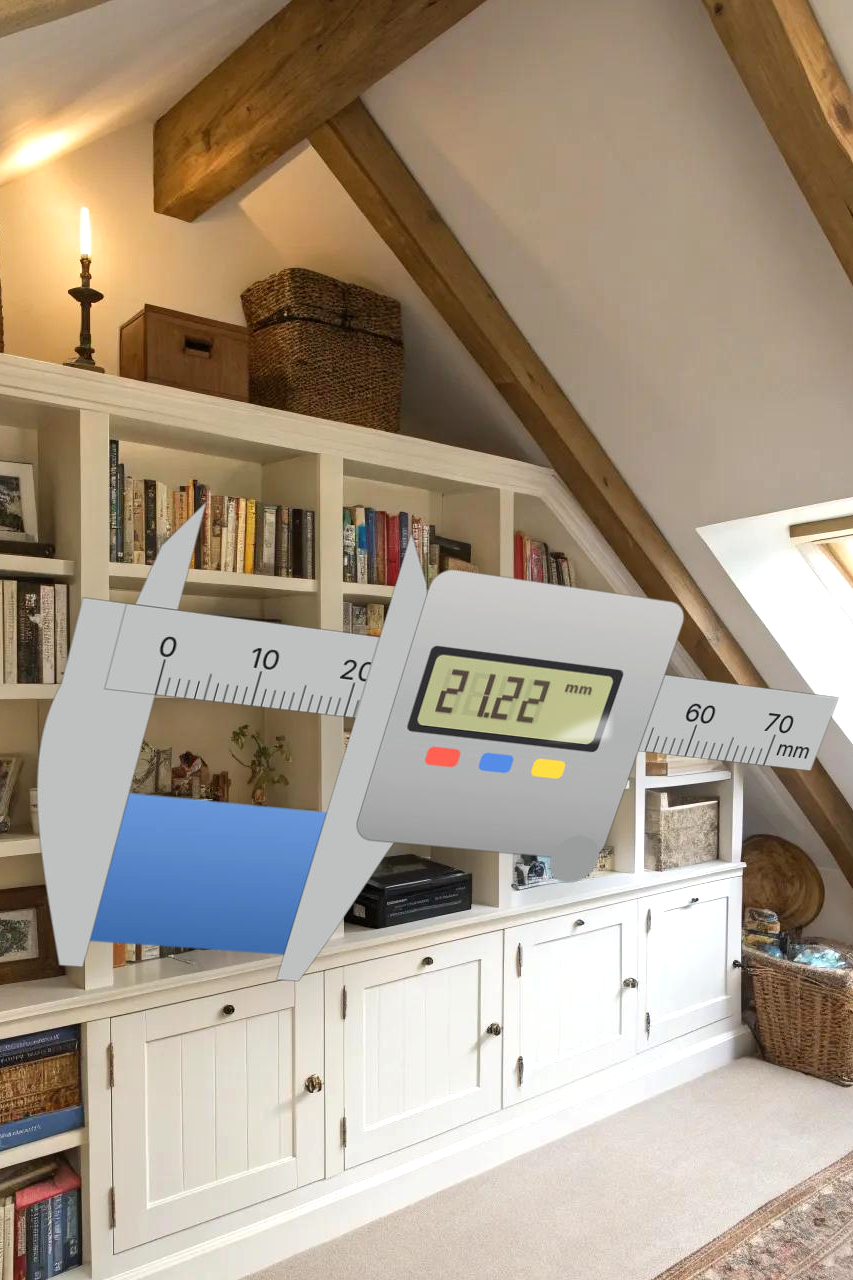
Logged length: 21.22,mm
